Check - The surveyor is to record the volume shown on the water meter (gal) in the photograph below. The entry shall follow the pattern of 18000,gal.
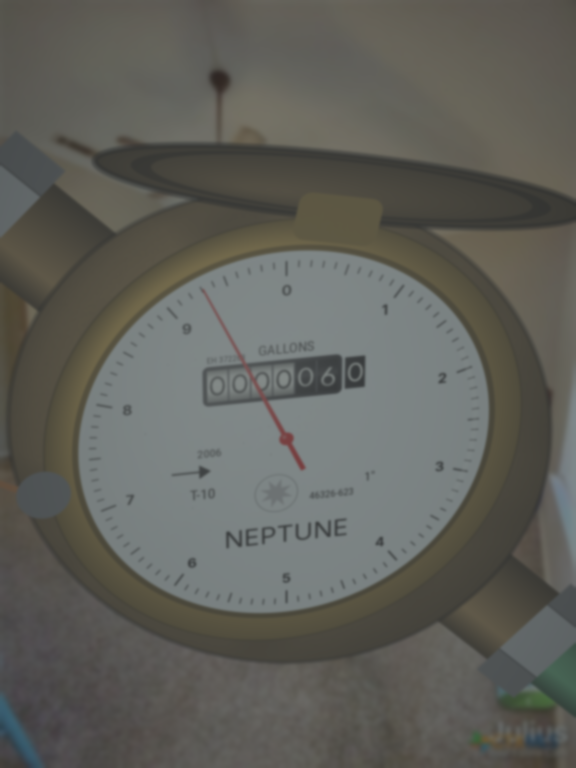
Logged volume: 59.3,gal
